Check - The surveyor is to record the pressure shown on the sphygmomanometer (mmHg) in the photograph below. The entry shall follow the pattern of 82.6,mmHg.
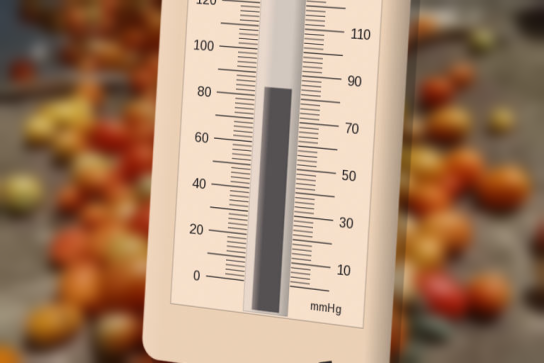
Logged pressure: 84,mmHg
